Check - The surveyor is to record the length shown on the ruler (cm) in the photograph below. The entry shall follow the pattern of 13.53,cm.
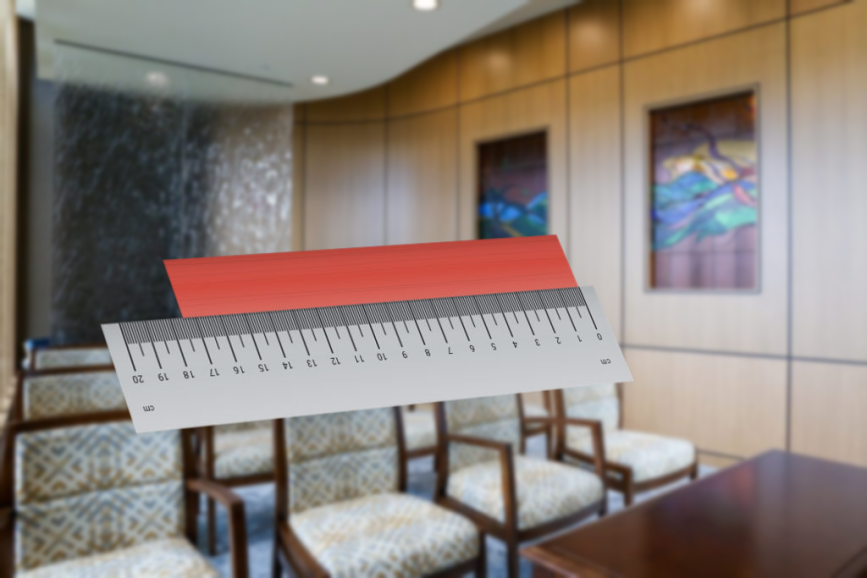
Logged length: 17.5,cm
